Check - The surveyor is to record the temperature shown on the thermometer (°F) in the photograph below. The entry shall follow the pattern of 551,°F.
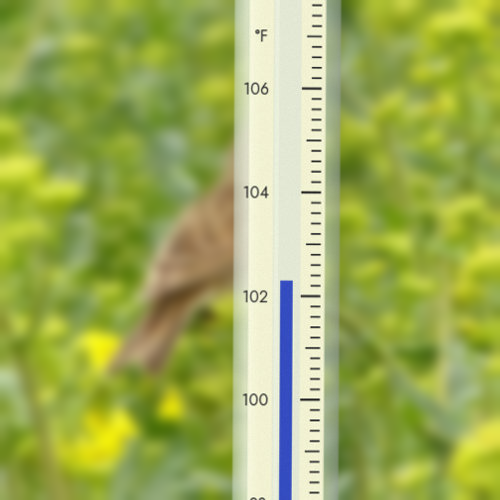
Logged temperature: 102.3,°F
